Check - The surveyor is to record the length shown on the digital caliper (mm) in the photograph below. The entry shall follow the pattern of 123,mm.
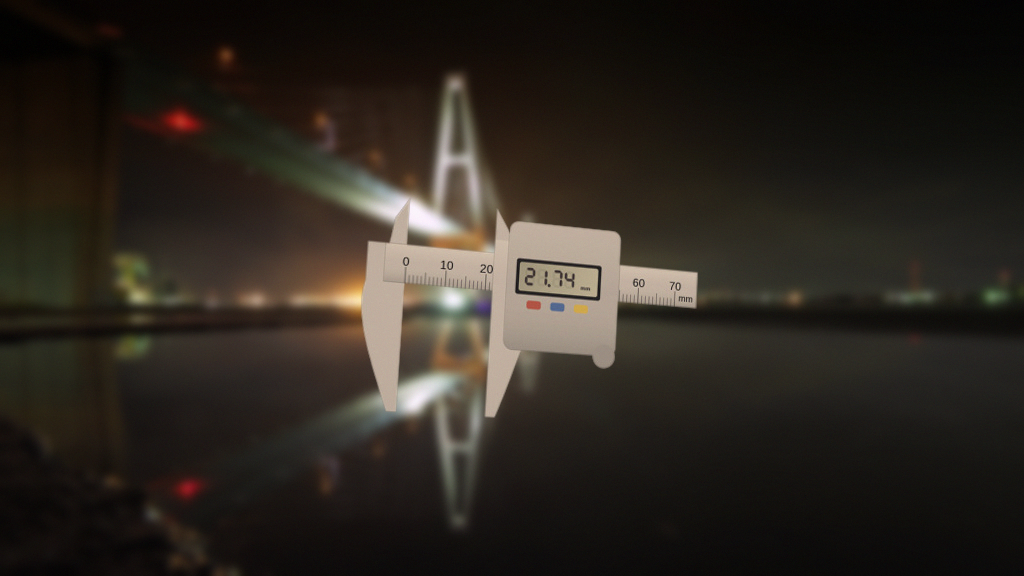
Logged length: 21.74,mm
